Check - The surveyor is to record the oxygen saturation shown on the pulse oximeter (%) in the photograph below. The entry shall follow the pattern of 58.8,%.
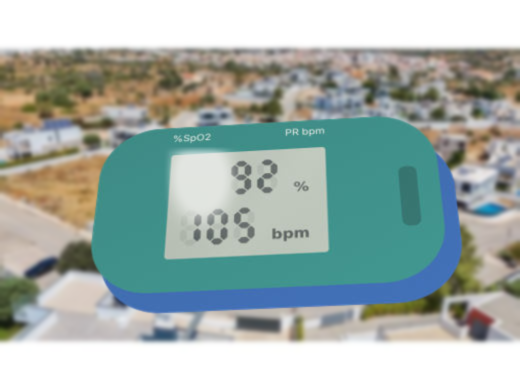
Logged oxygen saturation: 92,%
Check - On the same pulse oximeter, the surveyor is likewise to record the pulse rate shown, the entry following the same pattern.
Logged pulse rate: 105,bpm
